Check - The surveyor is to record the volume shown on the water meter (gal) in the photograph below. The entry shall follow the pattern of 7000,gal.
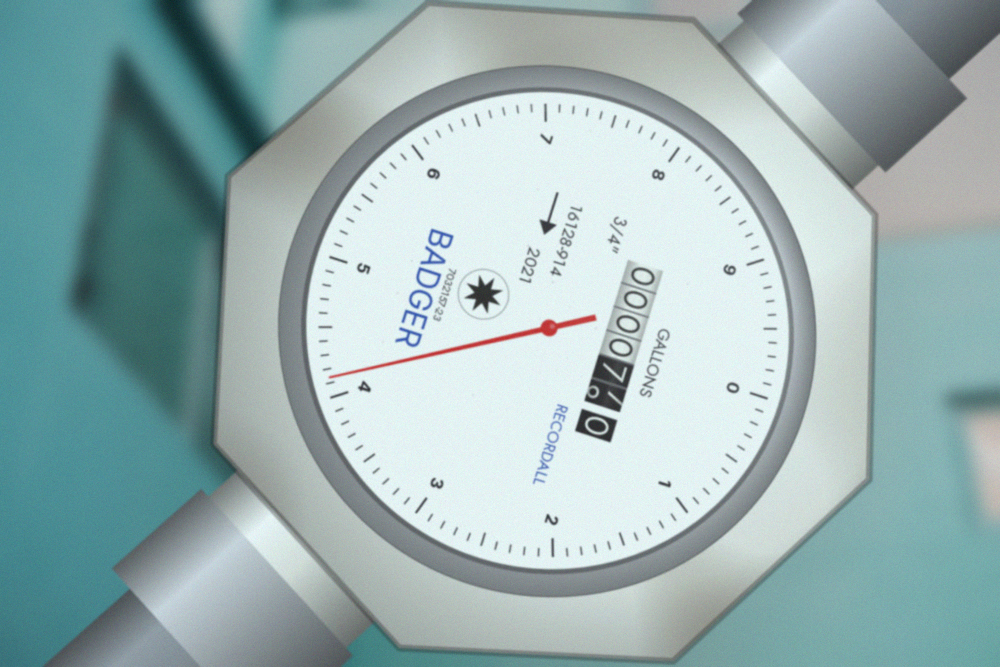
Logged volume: 774.1,gal
